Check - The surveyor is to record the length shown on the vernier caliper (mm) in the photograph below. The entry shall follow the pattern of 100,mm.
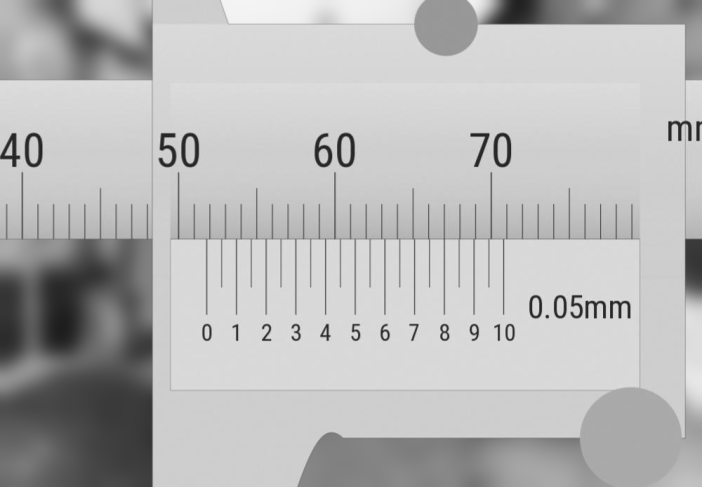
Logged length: 51.8,mm
